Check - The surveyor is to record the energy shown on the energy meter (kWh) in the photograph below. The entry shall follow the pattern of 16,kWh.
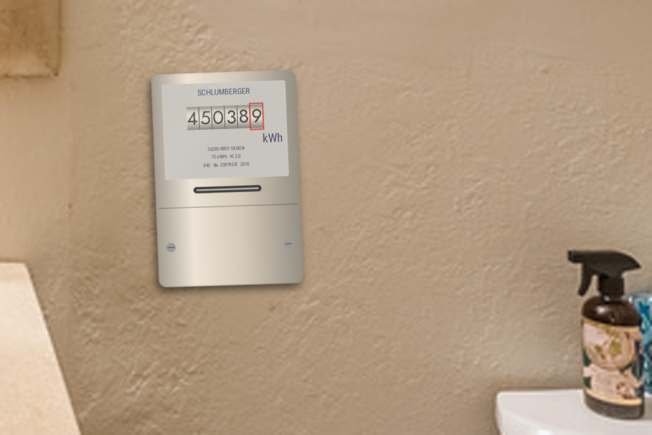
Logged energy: 45038.9,kWh
